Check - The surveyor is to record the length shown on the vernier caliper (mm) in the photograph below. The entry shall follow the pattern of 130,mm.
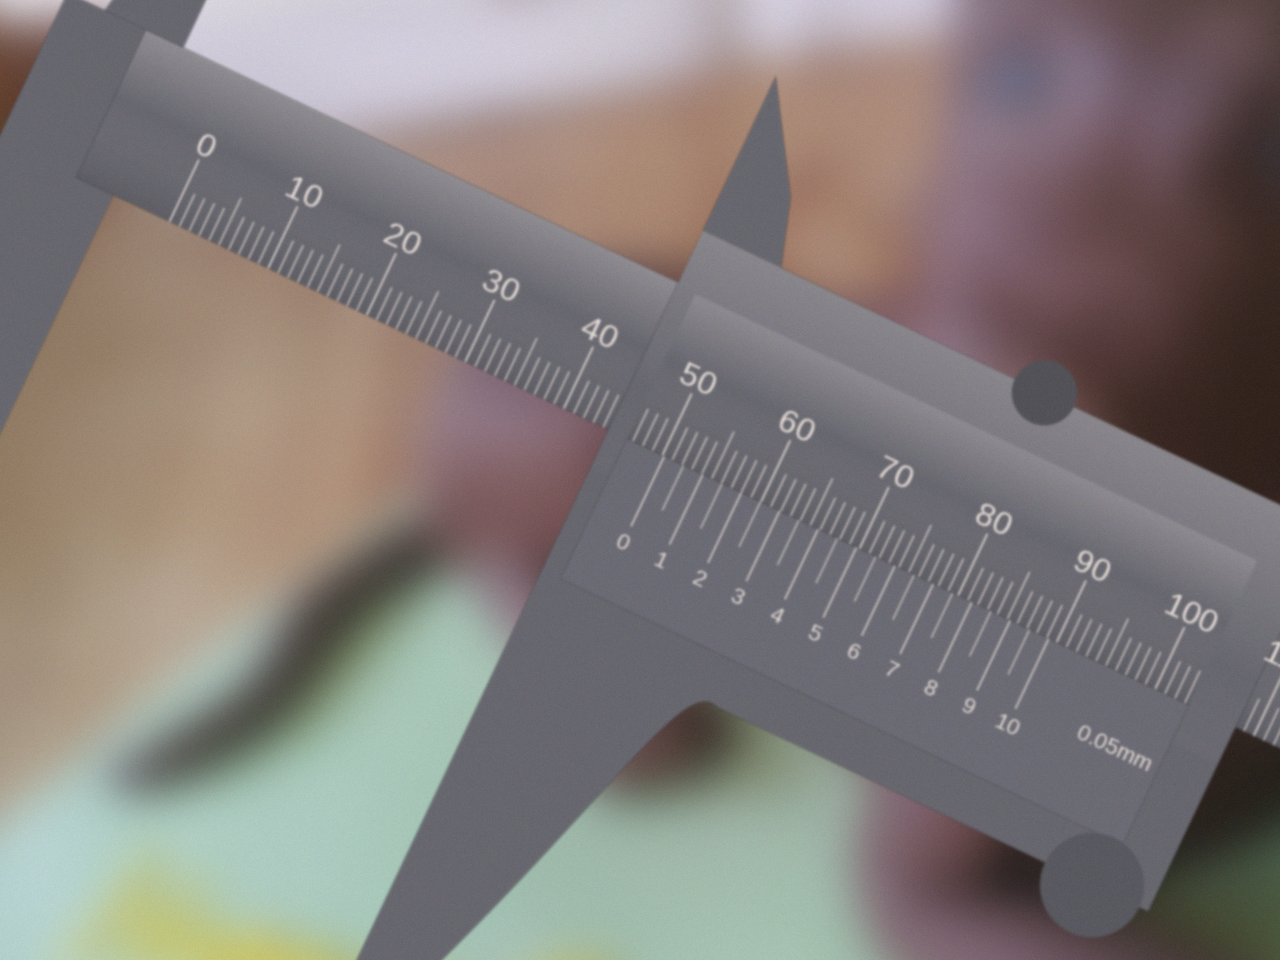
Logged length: 50.2,mm
